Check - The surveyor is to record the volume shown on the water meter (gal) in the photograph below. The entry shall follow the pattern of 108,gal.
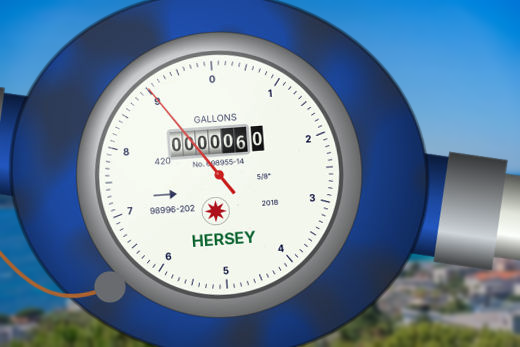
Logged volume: 59.0,gal
